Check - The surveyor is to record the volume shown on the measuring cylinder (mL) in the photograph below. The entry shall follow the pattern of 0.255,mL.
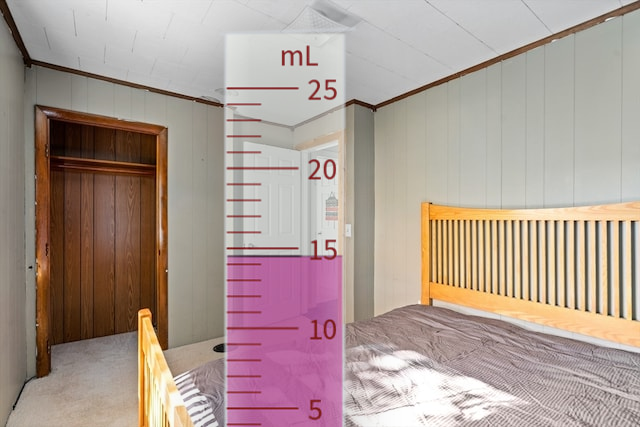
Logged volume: 14.5,mL
